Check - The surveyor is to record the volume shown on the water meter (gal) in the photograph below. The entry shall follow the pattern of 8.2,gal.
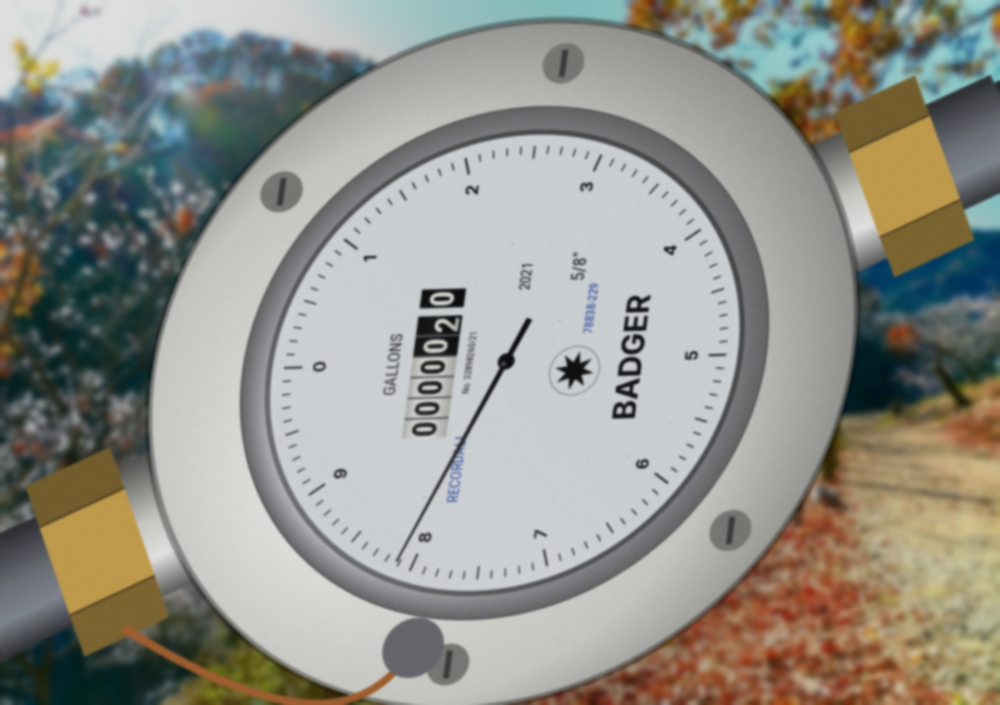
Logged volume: 18.1,gal
